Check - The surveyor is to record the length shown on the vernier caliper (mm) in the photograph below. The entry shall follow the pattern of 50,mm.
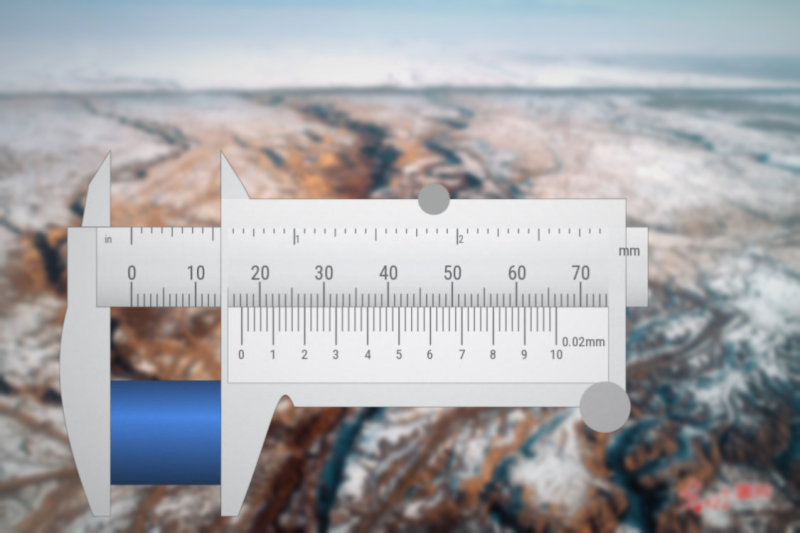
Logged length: 17.2,mm
